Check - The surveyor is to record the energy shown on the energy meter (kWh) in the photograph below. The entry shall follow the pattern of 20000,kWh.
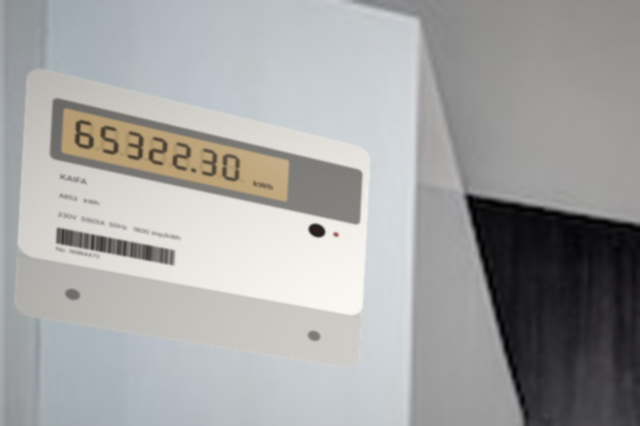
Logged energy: 65322.30,kWh
